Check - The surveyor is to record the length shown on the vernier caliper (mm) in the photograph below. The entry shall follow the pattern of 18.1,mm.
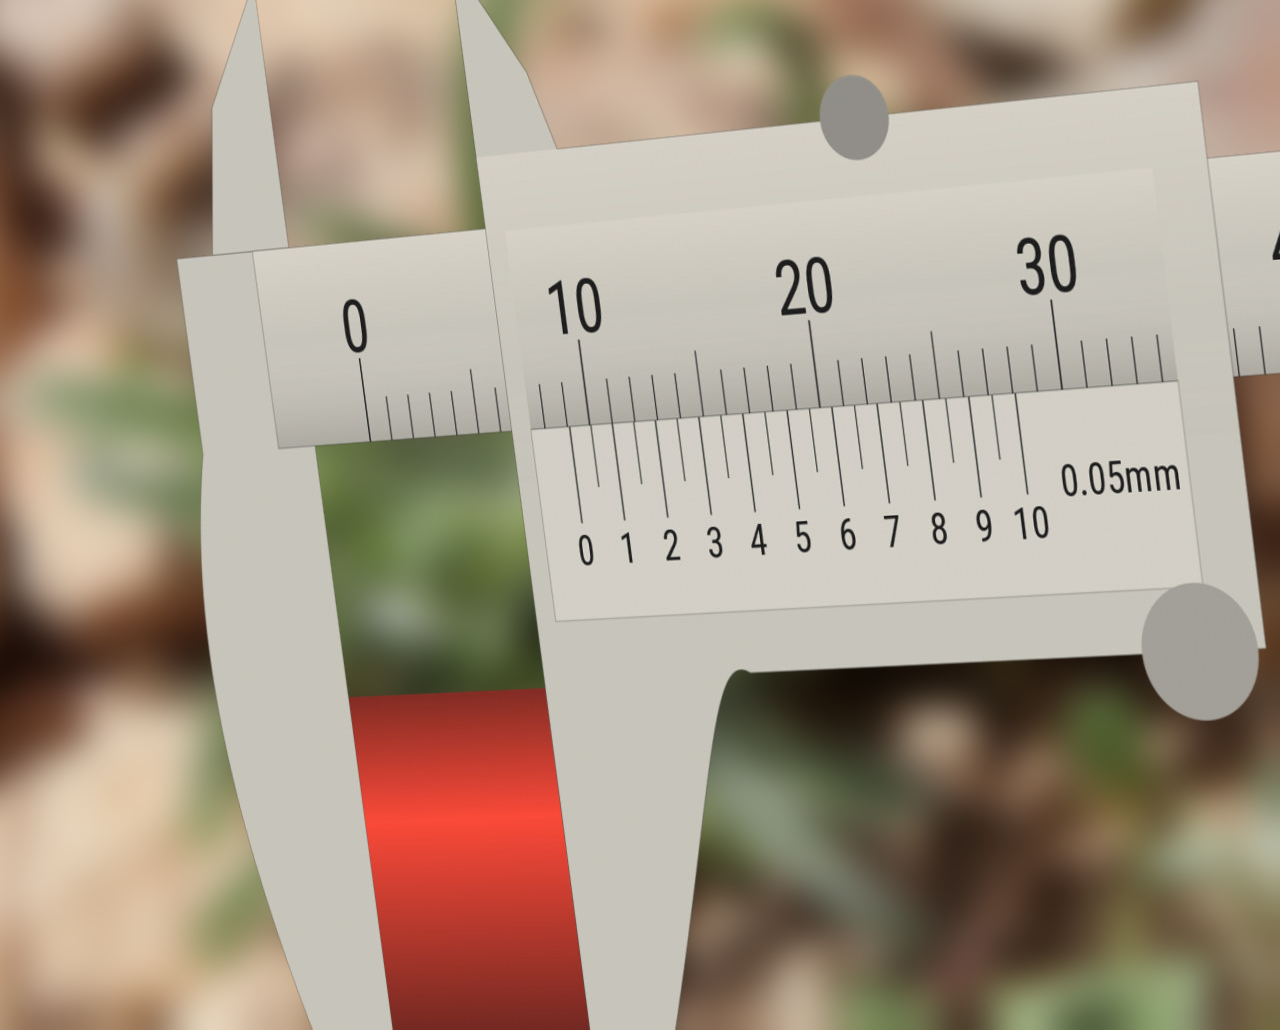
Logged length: 9.1,mm
